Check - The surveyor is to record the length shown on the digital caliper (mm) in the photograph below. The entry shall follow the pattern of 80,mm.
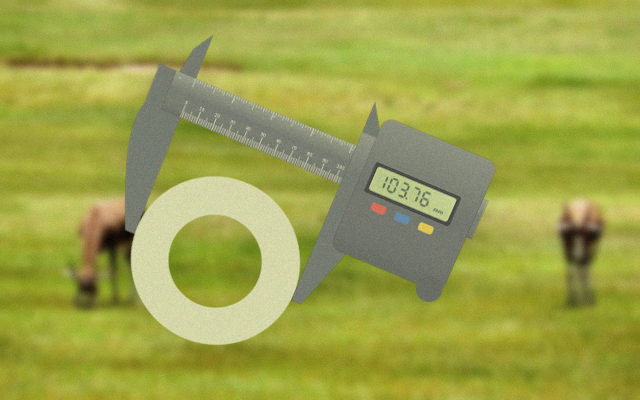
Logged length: 103.76,mm
